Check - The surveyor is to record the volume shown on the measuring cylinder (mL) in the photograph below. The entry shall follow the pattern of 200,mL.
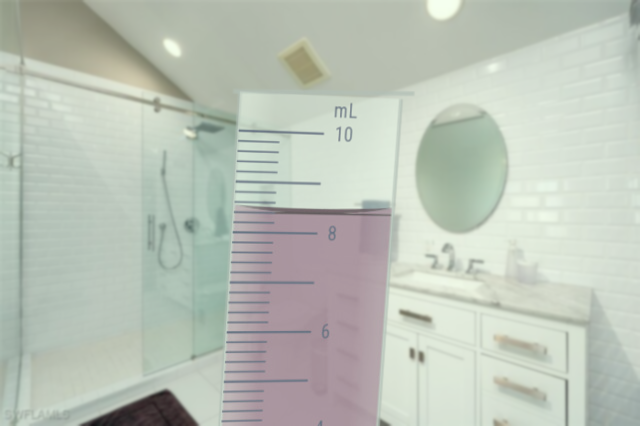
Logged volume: 8.4,mL
